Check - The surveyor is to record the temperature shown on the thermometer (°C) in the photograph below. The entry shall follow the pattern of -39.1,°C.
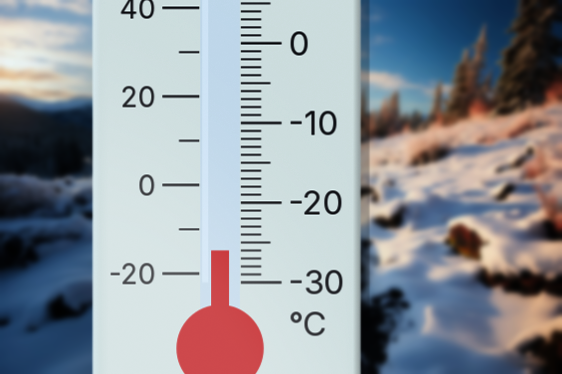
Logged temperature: -26,°C
